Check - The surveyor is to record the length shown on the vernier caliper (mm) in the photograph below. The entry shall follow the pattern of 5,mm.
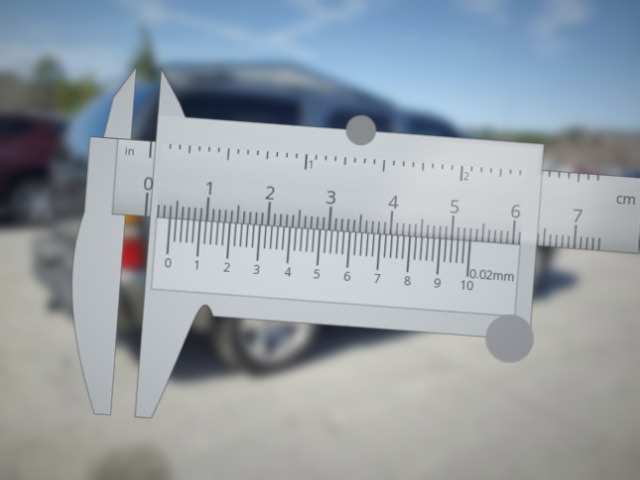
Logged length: 4.0,mm
